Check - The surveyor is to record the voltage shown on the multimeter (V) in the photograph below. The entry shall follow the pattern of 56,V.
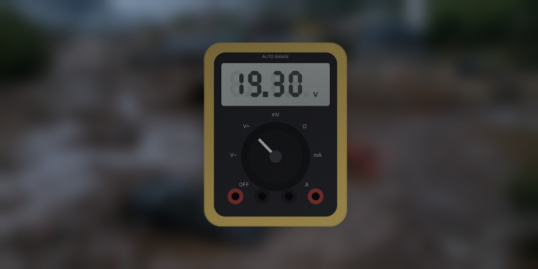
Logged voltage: 19.30,V
